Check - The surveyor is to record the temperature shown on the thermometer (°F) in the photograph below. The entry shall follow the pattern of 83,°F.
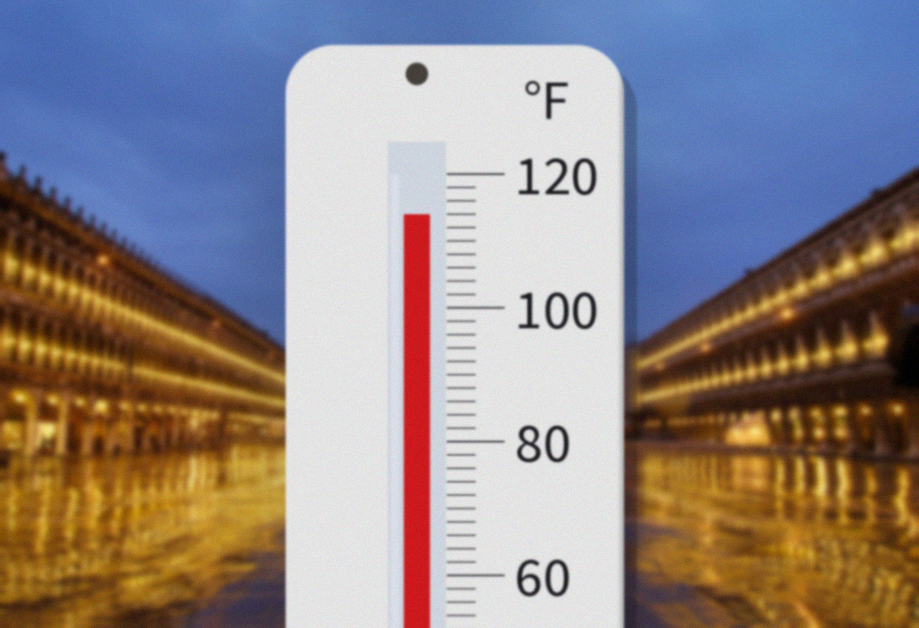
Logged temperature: 114,°F
